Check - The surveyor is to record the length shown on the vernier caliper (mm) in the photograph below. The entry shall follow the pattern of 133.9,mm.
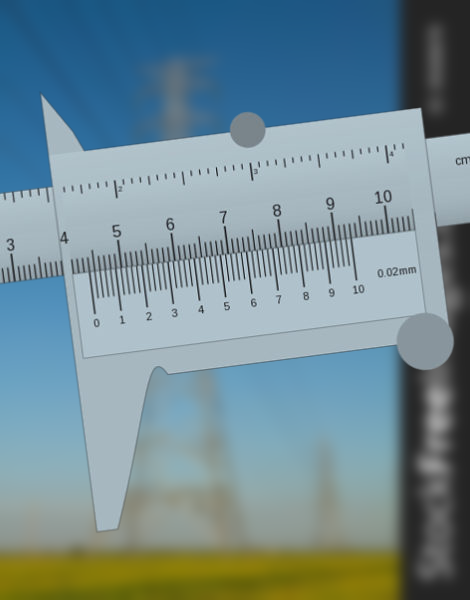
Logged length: 44.0,mm
